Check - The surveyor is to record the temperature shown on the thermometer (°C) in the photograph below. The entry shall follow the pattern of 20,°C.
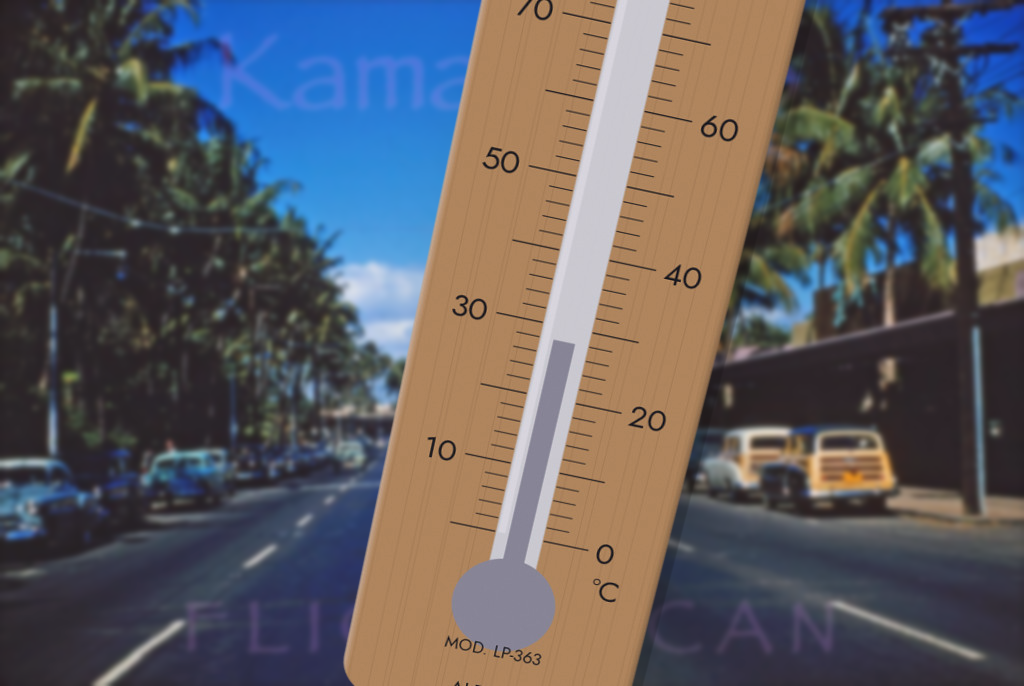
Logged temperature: 28,°C
